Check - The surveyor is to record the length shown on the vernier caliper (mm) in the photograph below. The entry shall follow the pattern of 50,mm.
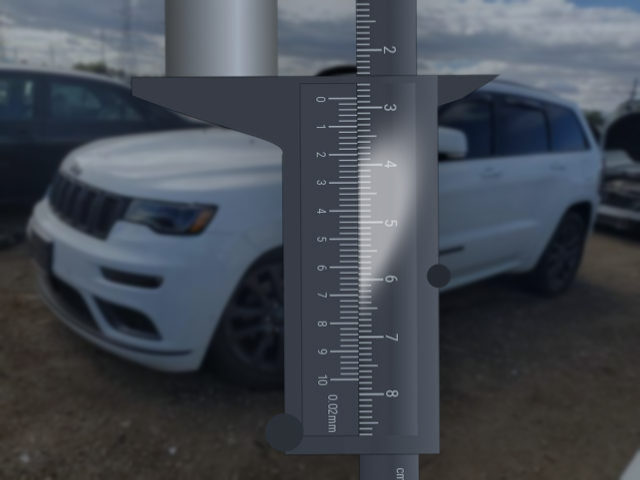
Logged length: 28.4,mm
